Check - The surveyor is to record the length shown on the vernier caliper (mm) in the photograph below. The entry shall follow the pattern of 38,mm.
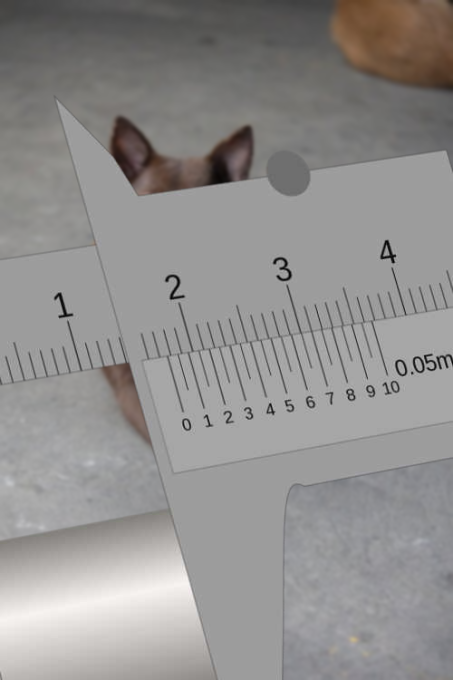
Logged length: 17.7,mm
